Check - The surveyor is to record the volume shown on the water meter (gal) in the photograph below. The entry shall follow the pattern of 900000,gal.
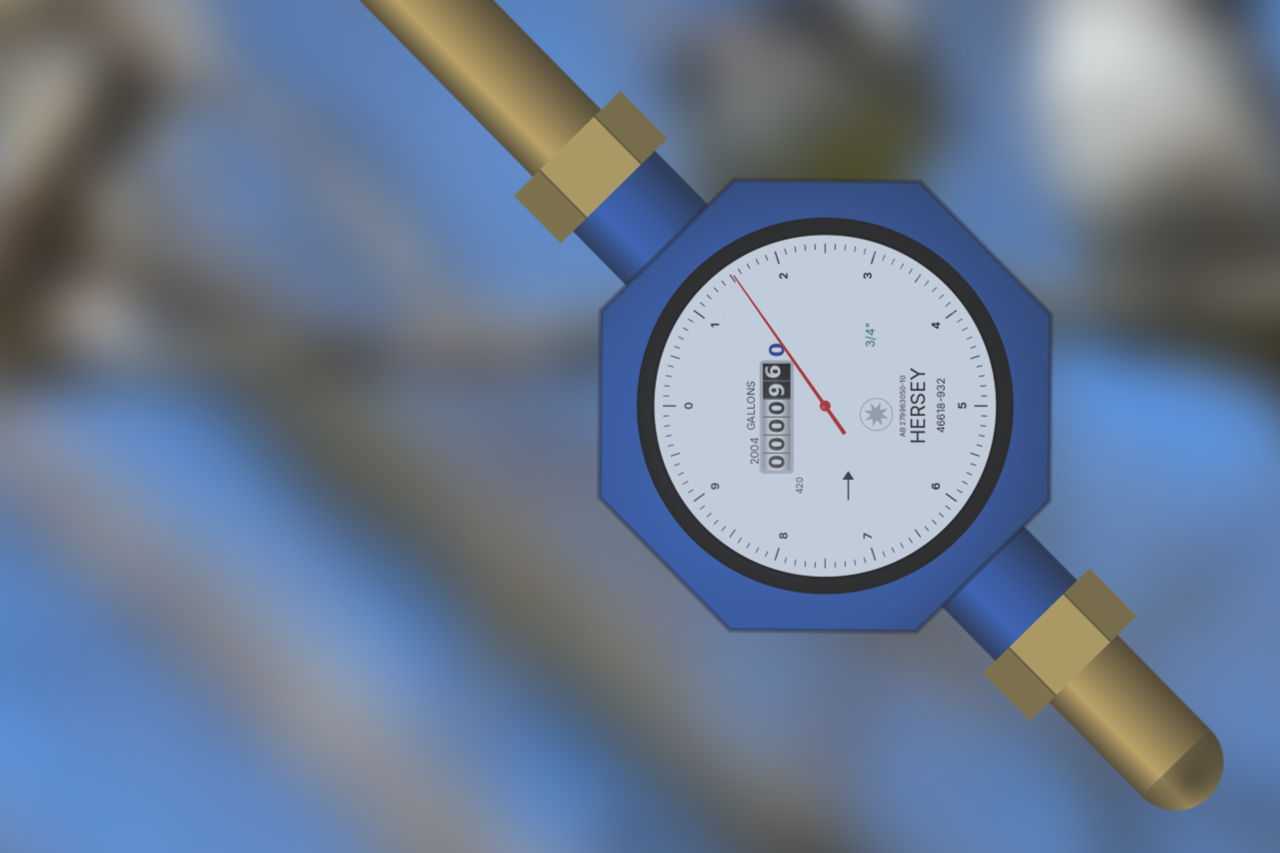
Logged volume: 961.5,gal
